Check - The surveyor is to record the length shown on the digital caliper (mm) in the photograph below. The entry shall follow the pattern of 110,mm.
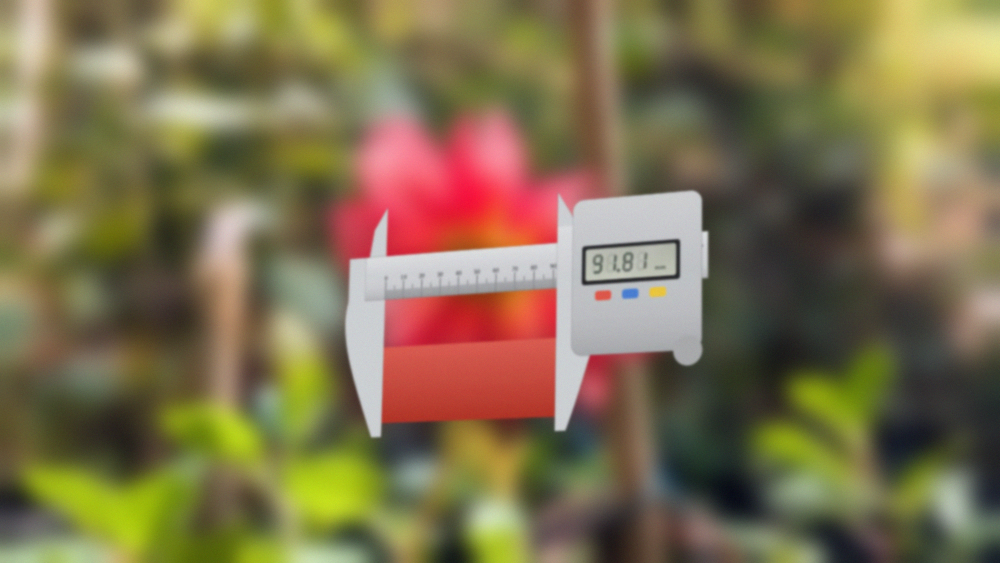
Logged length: 91.81,mm
